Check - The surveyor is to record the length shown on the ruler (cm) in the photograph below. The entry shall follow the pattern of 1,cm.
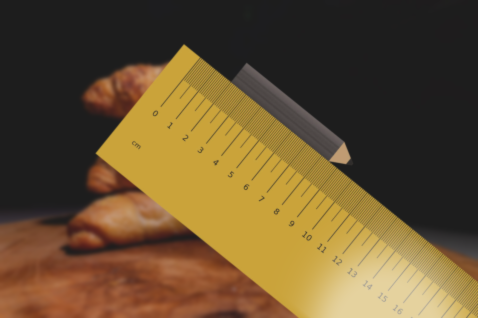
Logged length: 7.5,cm
